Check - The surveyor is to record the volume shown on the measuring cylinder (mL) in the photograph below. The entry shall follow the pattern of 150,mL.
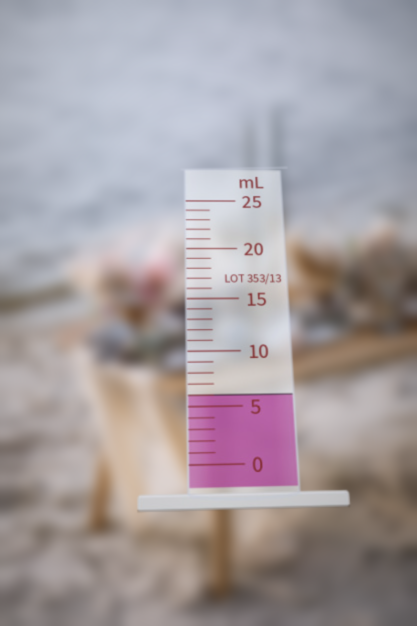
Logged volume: 6,mL
